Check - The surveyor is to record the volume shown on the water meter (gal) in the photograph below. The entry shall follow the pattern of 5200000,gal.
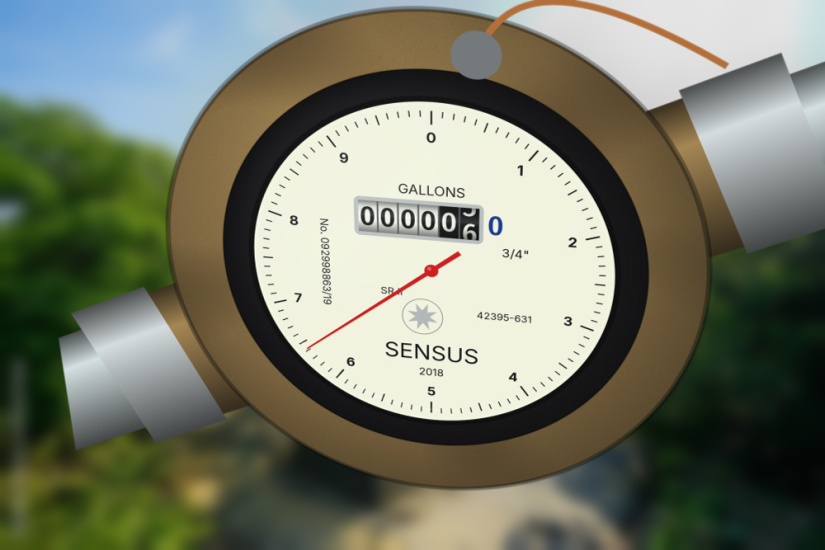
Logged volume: 56.4,gal
